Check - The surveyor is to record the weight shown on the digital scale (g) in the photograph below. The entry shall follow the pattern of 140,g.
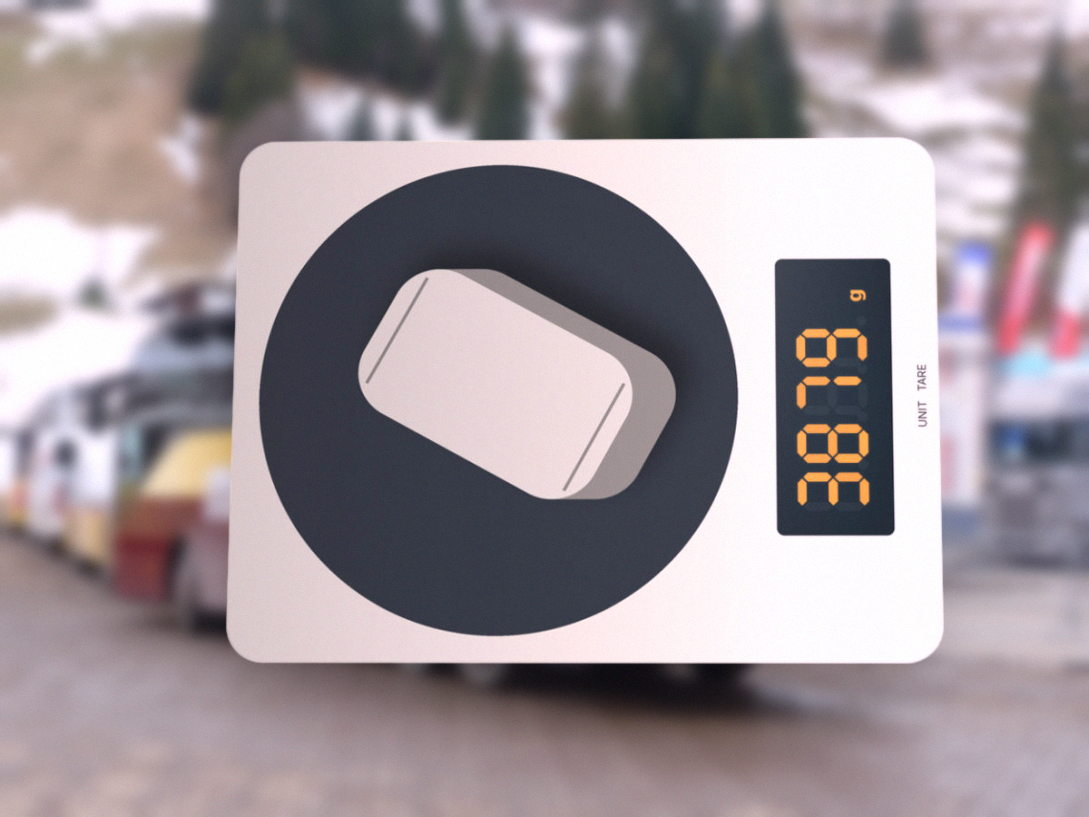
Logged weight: 3879,g
